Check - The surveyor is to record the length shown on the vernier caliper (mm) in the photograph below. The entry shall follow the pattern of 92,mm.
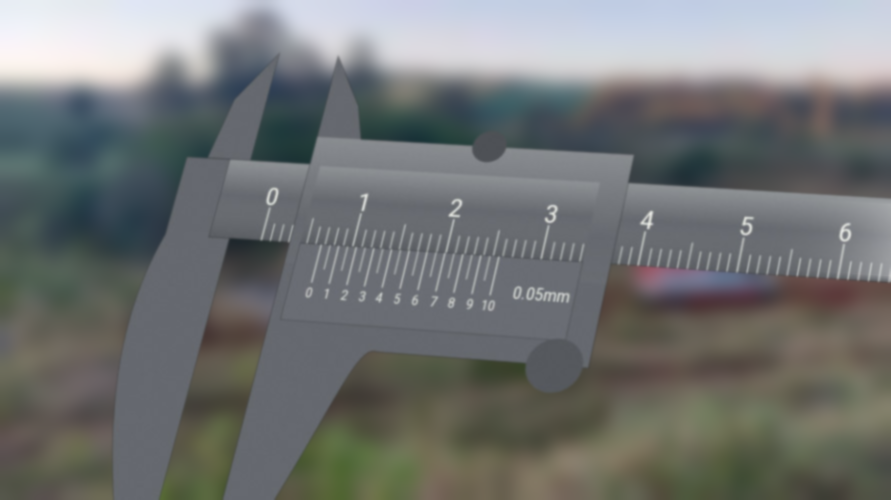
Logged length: 6.6,mm
